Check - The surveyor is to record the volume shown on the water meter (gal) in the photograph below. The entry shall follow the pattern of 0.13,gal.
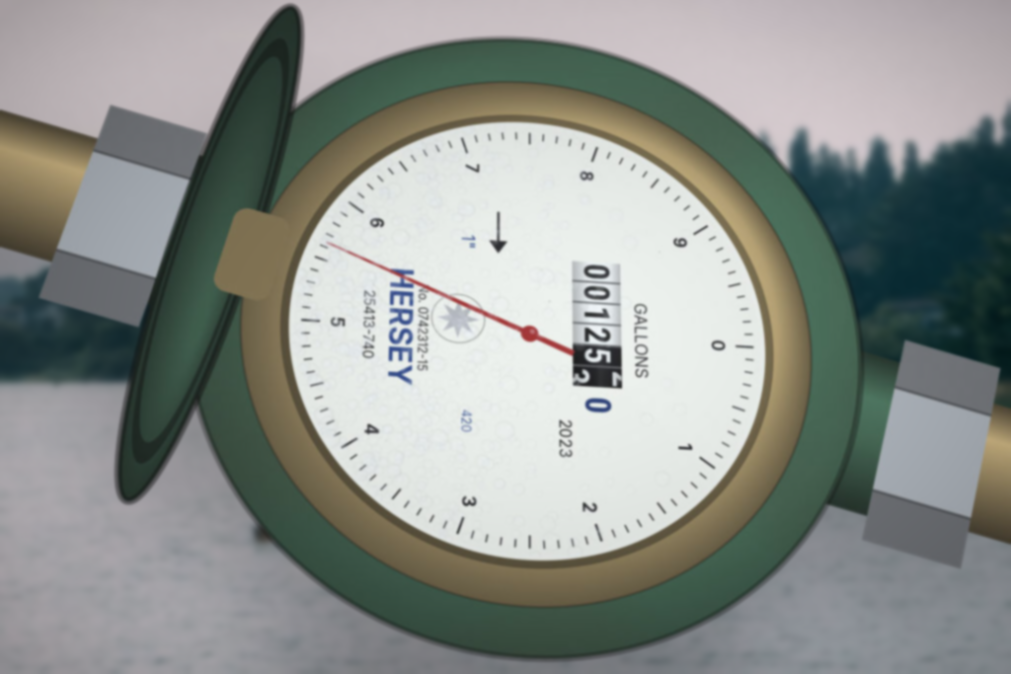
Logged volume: 12525.6,gal
